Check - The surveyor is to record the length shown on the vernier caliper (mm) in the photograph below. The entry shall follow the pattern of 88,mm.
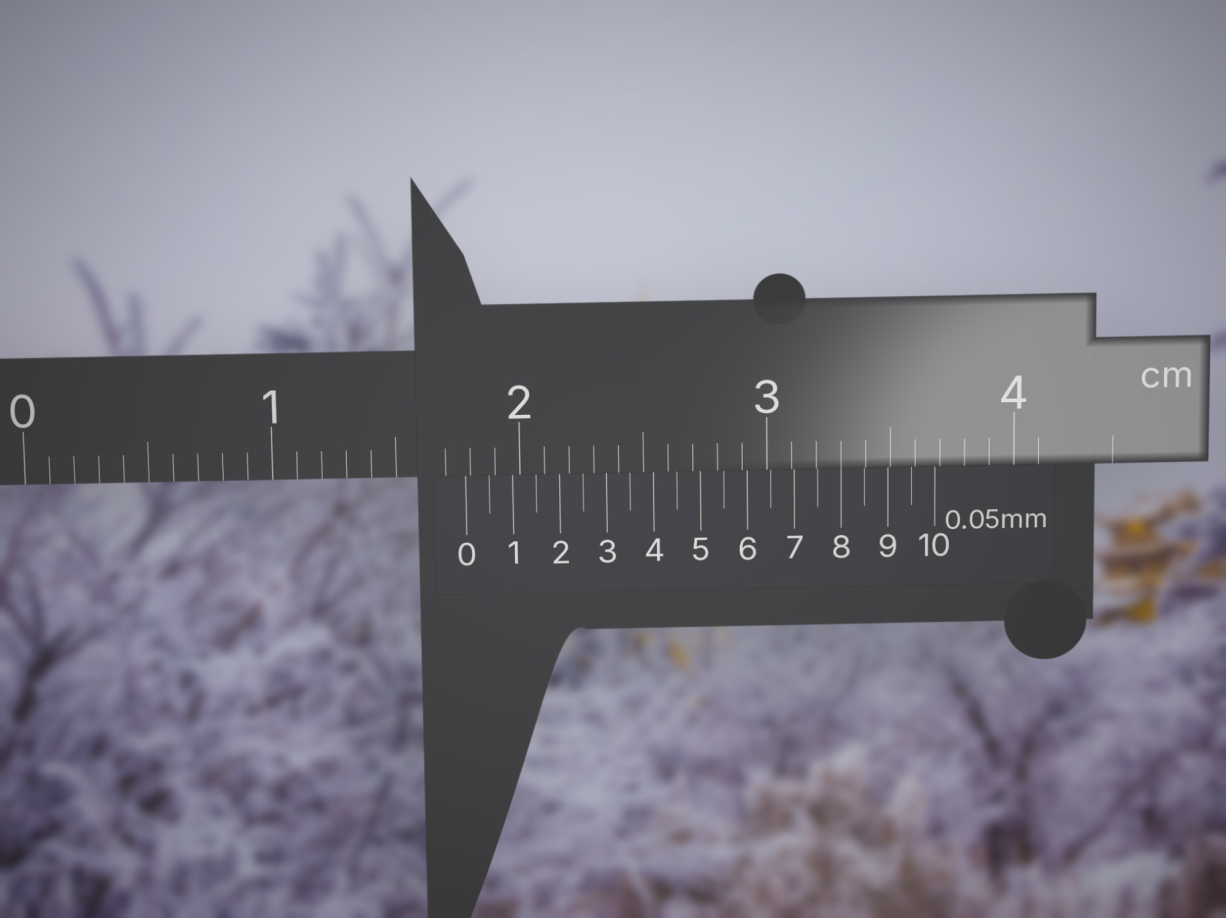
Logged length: 17.80,mm
